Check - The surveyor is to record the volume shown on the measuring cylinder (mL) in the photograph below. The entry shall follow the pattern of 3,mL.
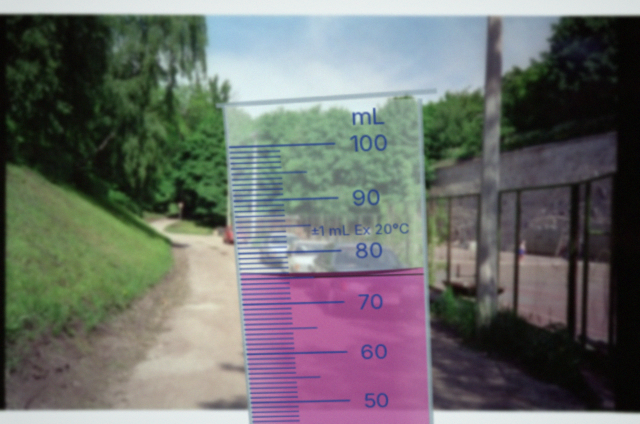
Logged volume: 75,mL
